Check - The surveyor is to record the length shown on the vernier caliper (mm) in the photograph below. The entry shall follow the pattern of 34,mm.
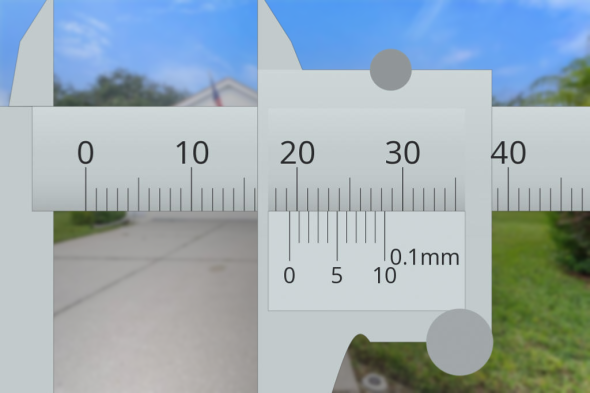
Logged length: 19.3,mm
